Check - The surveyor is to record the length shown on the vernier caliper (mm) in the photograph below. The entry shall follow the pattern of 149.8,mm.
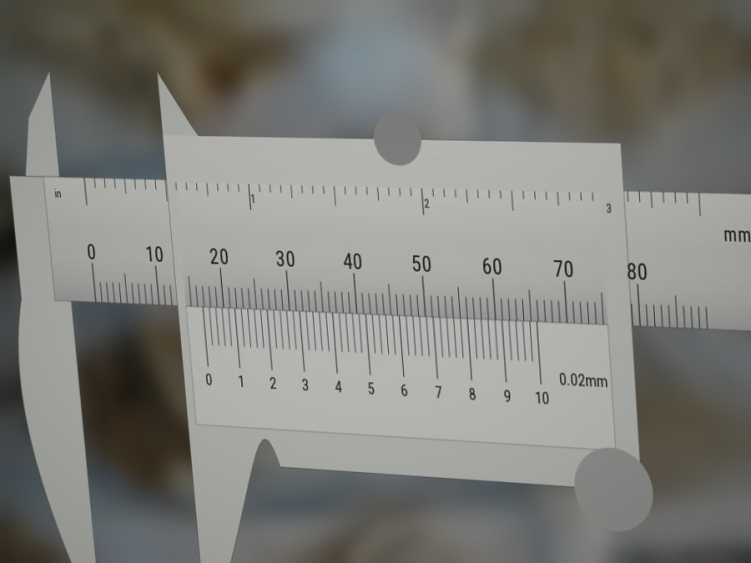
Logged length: 16.8,mm
